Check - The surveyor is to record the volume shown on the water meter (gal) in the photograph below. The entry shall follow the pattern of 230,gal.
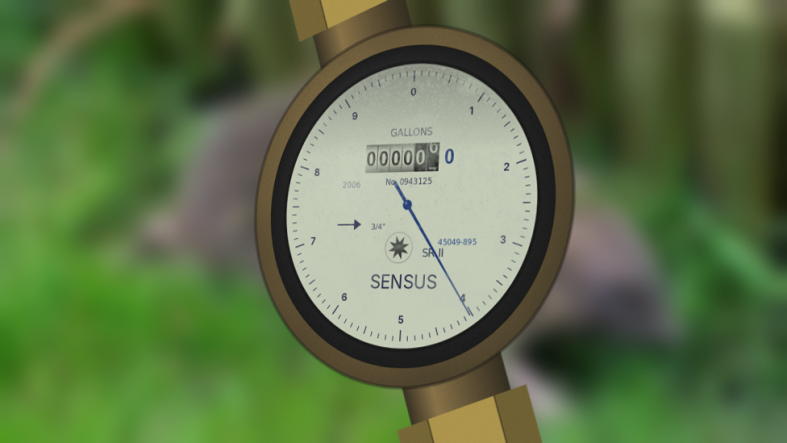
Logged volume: 64.0,gal
